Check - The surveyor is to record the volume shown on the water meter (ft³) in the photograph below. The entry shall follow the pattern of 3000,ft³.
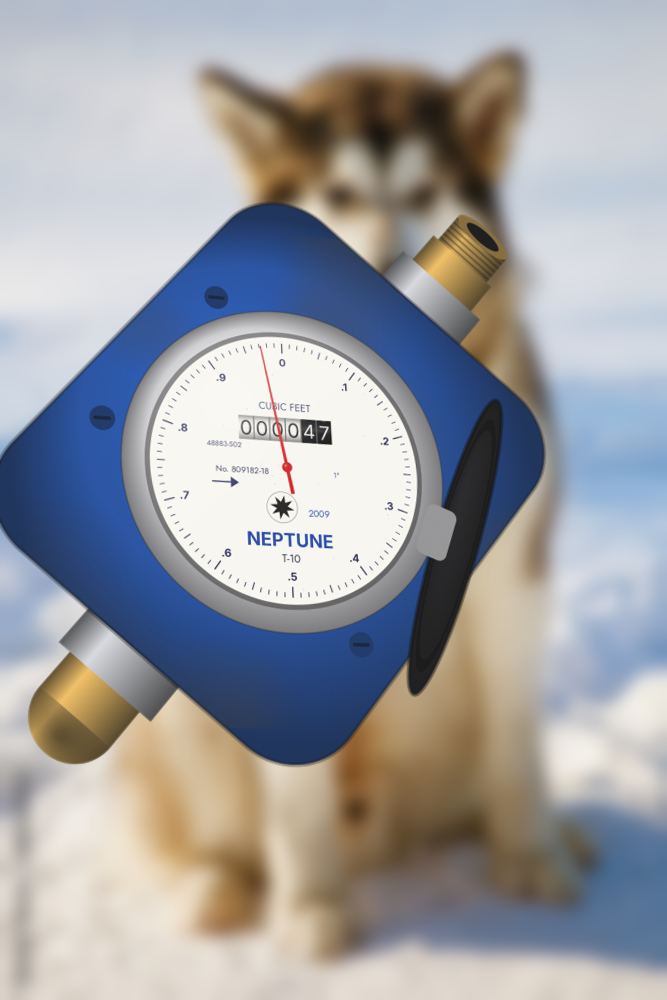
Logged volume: 46.97,ft³
